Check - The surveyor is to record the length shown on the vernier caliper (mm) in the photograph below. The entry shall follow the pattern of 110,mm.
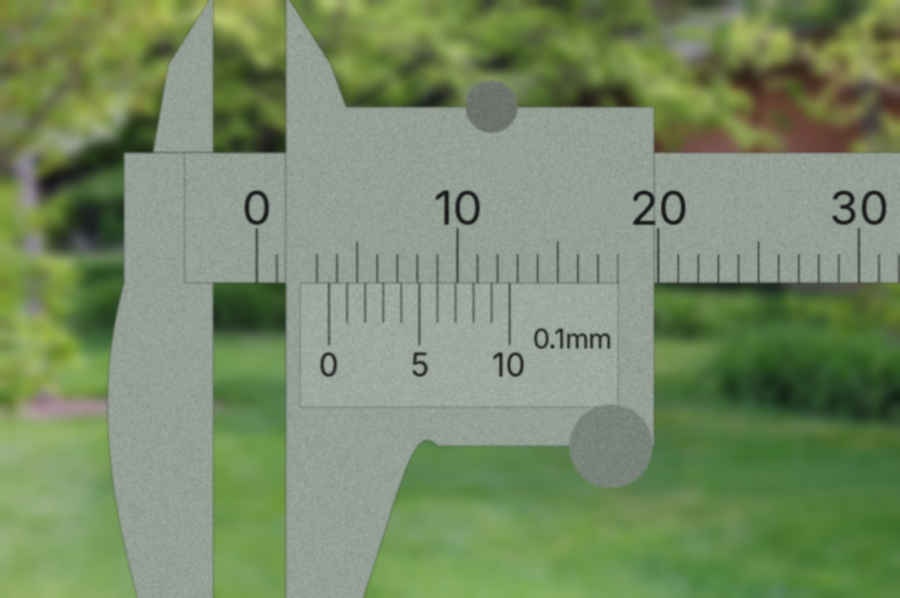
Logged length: 3.6,mm
